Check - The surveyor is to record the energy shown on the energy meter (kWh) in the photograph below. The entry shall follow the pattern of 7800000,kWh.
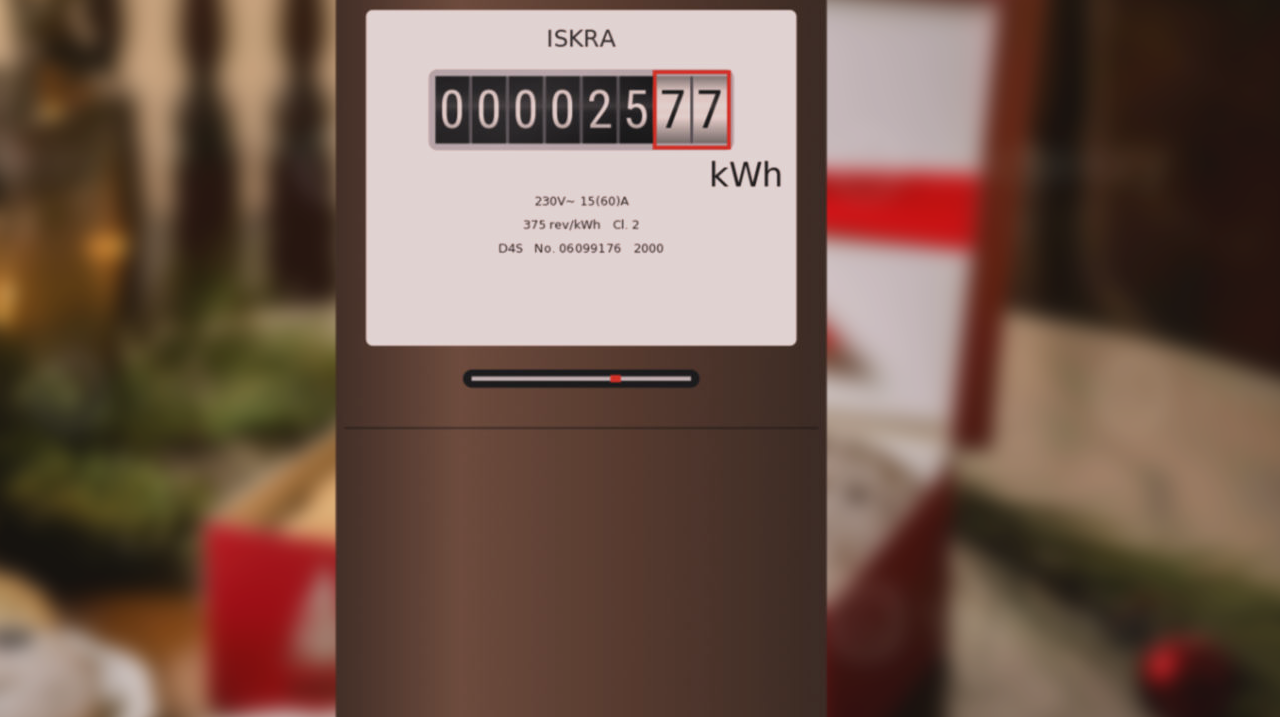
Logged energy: 25.77,kWh
